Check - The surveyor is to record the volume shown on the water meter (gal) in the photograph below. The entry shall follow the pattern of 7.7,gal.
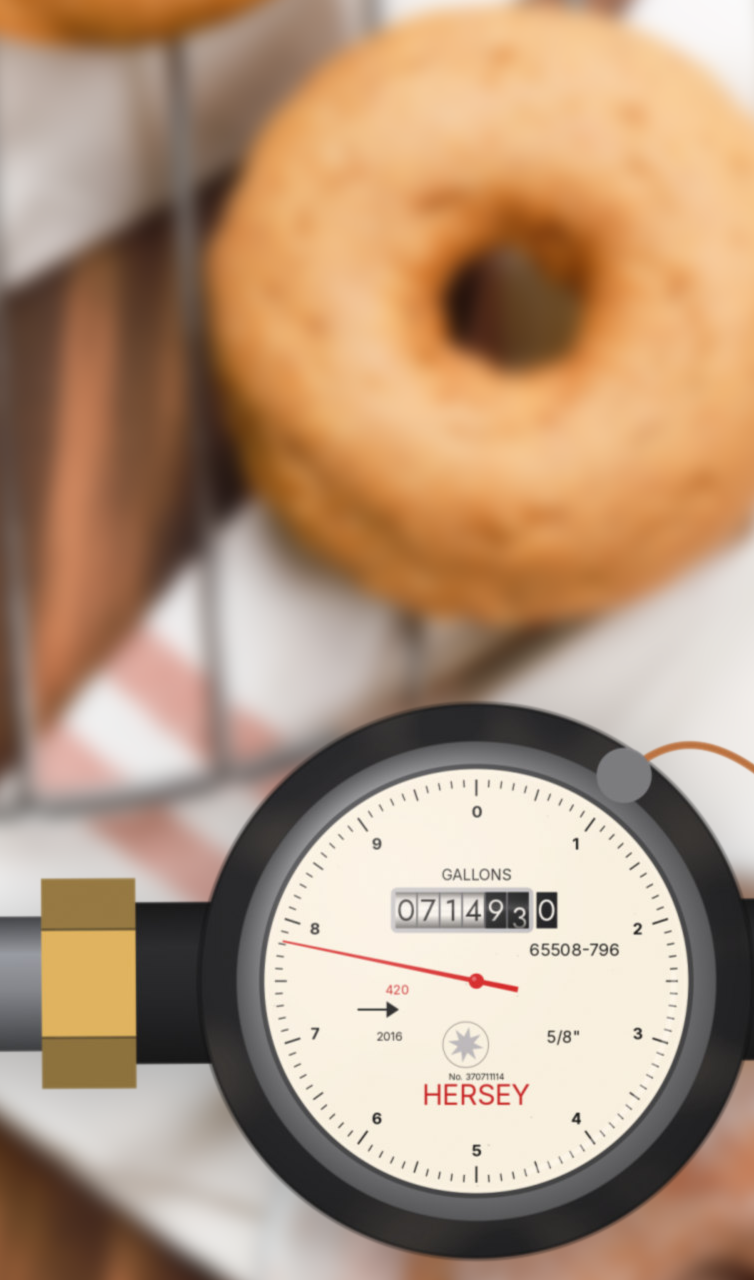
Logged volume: 714927.8,gal
